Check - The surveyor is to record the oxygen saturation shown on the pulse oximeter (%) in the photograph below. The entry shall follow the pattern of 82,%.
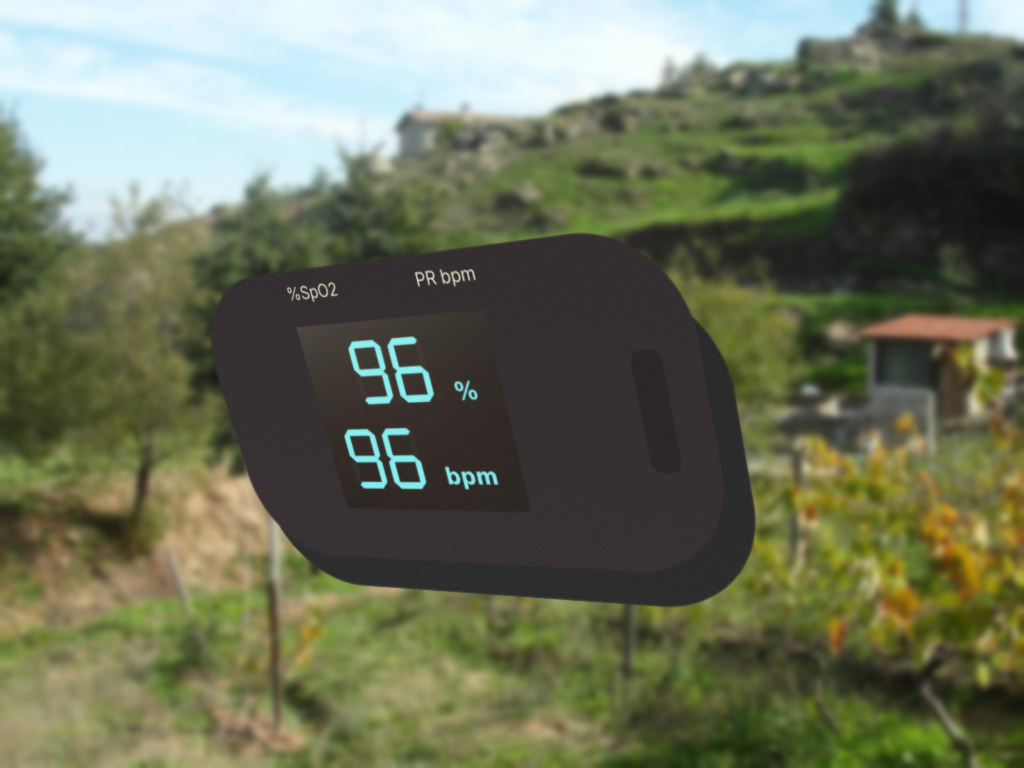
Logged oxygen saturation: 96,%
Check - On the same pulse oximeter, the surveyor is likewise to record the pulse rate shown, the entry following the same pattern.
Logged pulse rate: 96,bpm
